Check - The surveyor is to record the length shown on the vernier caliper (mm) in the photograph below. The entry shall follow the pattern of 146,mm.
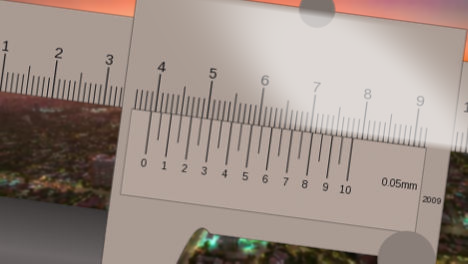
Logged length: 39.2,mm
